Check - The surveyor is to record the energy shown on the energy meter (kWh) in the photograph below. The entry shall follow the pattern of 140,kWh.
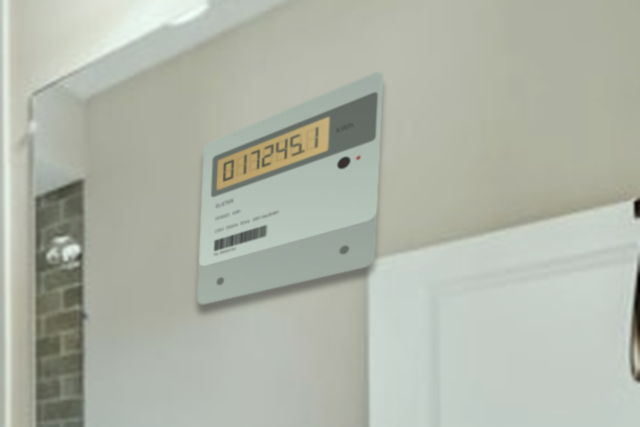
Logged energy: 17245.1,kWh
